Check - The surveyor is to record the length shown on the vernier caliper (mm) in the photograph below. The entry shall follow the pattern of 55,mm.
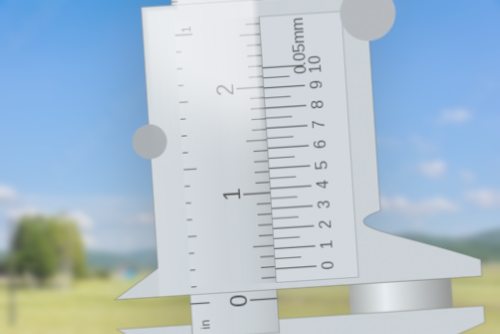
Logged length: 2.8,mm
